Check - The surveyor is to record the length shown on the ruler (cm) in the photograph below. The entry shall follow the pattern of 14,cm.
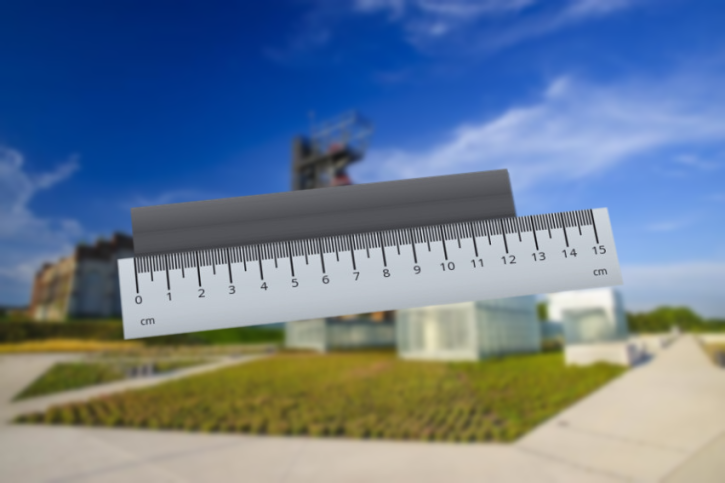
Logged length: 12.5,cm
